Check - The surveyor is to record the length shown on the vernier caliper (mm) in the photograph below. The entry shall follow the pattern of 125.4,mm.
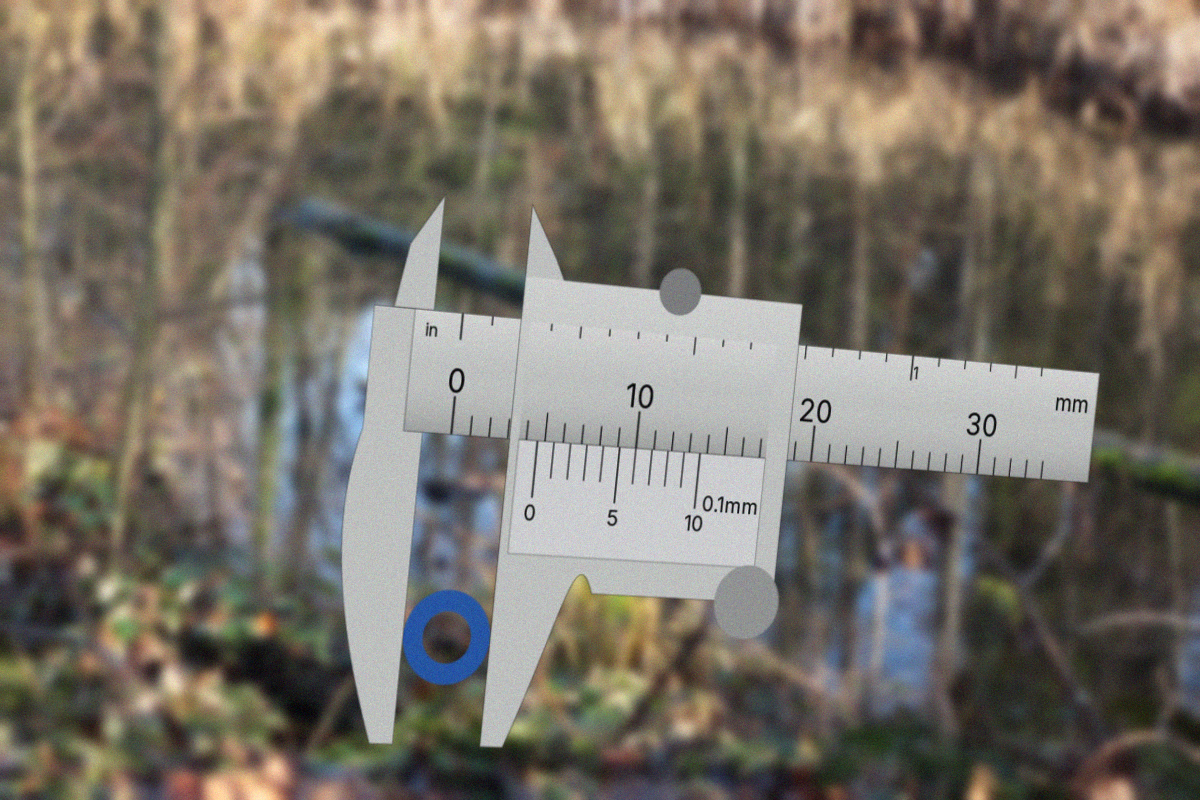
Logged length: 4.6,mm
